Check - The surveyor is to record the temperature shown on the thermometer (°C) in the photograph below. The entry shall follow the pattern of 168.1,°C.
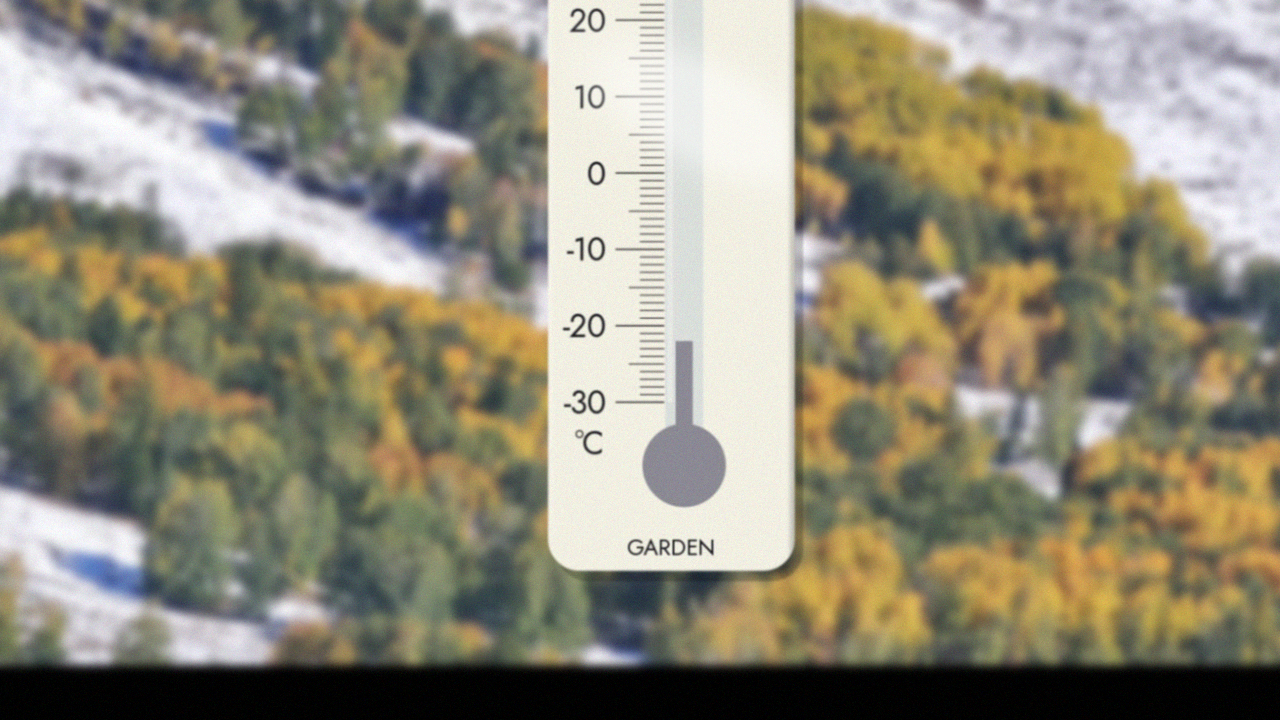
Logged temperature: -22,°C
